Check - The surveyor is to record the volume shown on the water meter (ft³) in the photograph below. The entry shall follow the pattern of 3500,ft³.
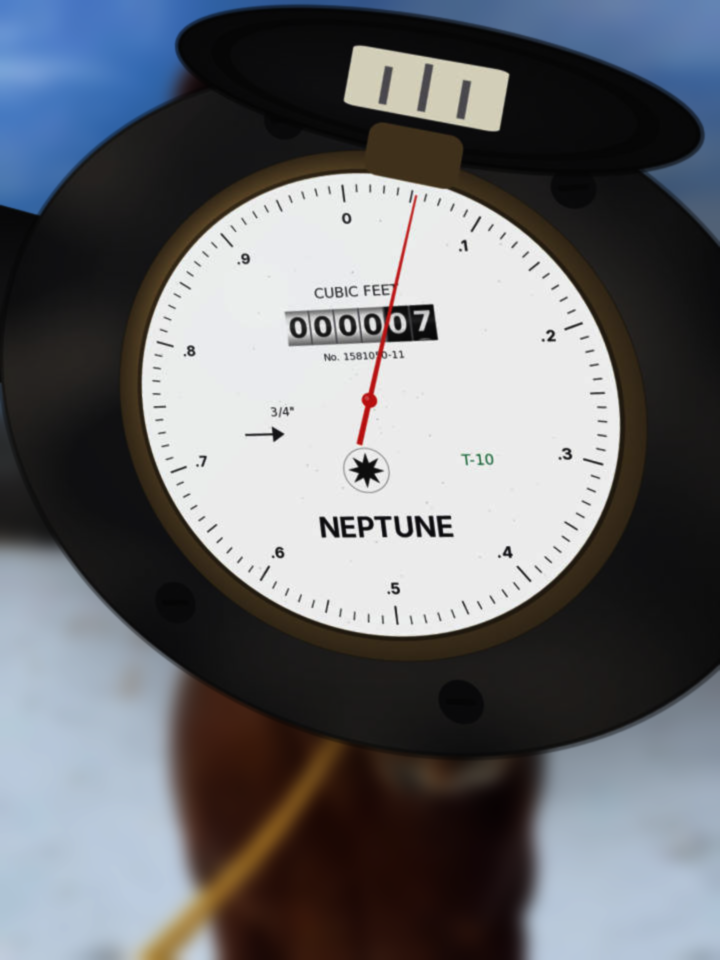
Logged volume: 7.05,ft³
